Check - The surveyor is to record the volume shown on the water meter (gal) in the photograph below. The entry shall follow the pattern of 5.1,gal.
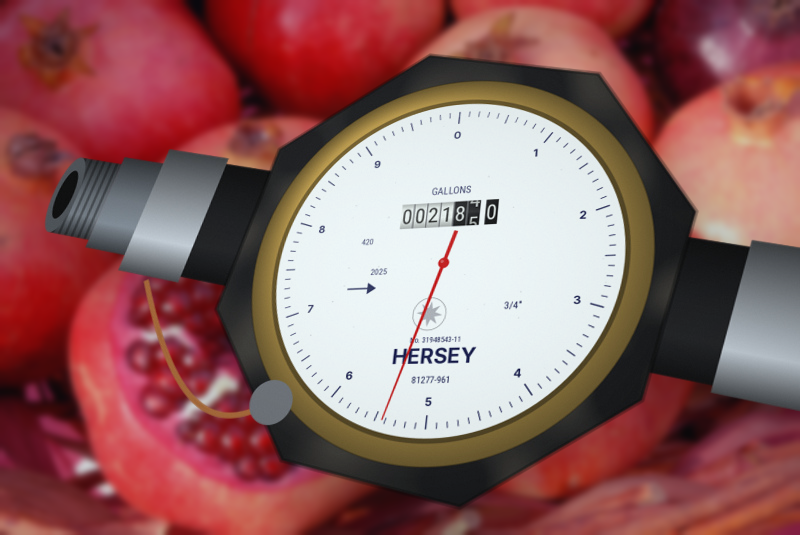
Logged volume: 21845.4,gal
